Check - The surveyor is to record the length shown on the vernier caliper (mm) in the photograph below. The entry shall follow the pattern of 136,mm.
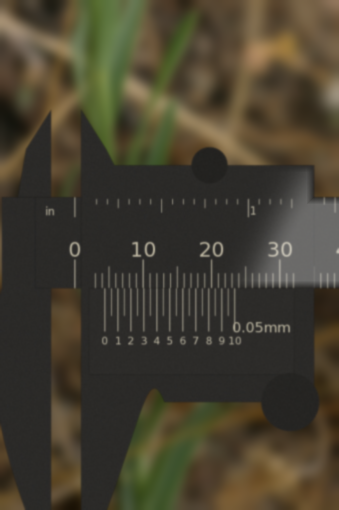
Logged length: 4.4,mm
